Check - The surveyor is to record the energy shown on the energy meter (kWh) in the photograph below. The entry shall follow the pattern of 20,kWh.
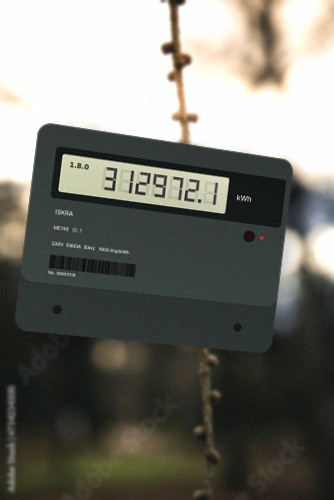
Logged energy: 312972.1,kWh
